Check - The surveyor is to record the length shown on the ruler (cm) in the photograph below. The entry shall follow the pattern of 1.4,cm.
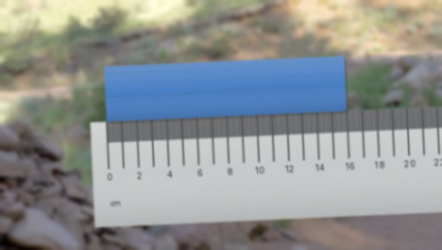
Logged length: 16,cm
